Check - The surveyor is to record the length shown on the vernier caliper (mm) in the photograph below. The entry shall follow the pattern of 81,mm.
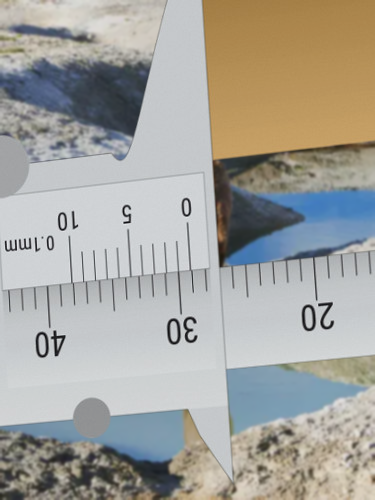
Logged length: 29.1,mm
